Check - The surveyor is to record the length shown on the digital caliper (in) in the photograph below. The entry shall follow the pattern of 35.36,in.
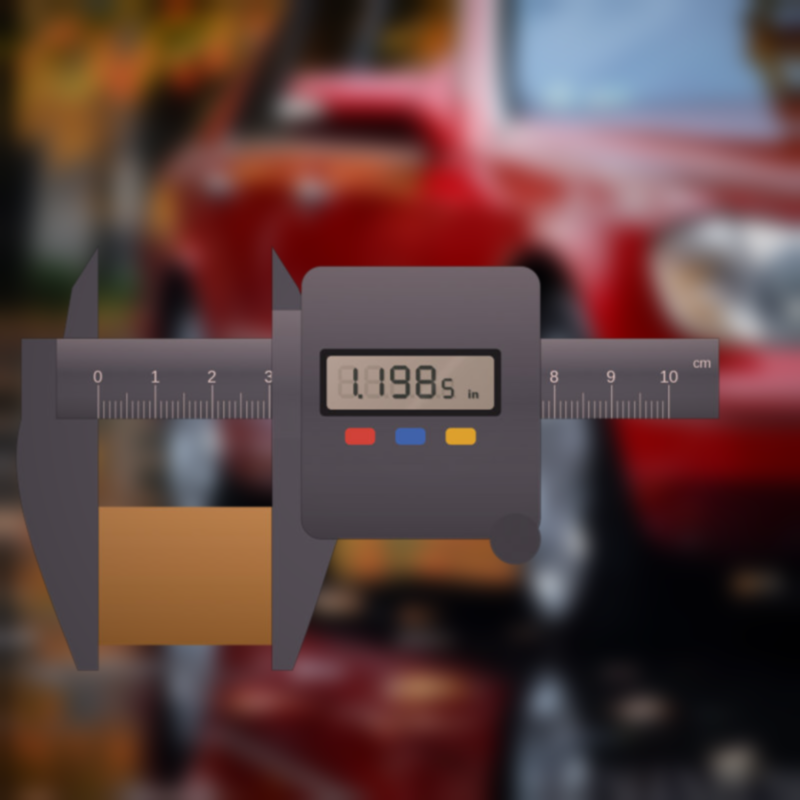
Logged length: 1.1985,in
